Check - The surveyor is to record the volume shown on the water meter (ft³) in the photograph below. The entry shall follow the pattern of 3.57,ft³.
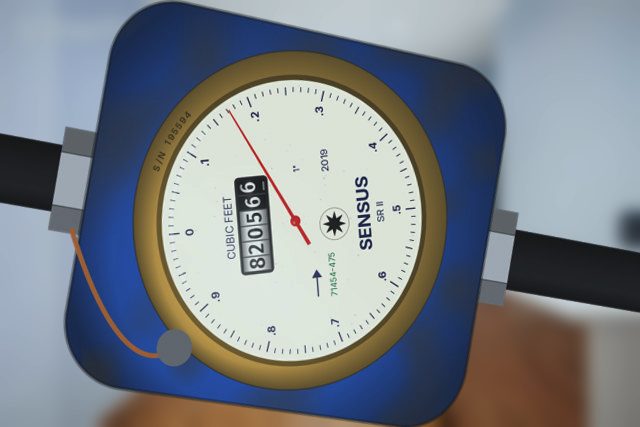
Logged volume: 820566.17,ft³
